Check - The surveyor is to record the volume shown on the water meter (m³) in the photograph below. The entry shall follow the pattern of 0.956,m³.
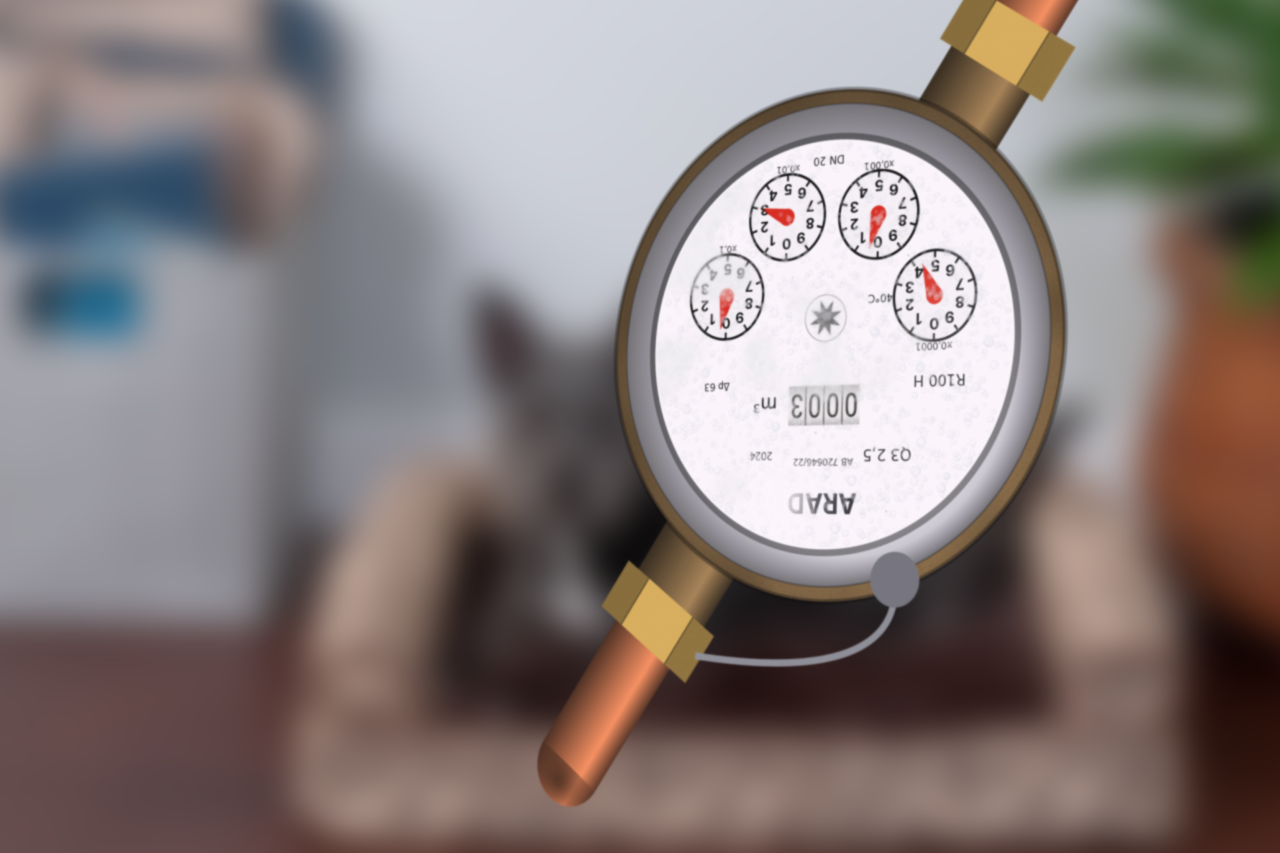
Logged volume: 3.0304,m³
